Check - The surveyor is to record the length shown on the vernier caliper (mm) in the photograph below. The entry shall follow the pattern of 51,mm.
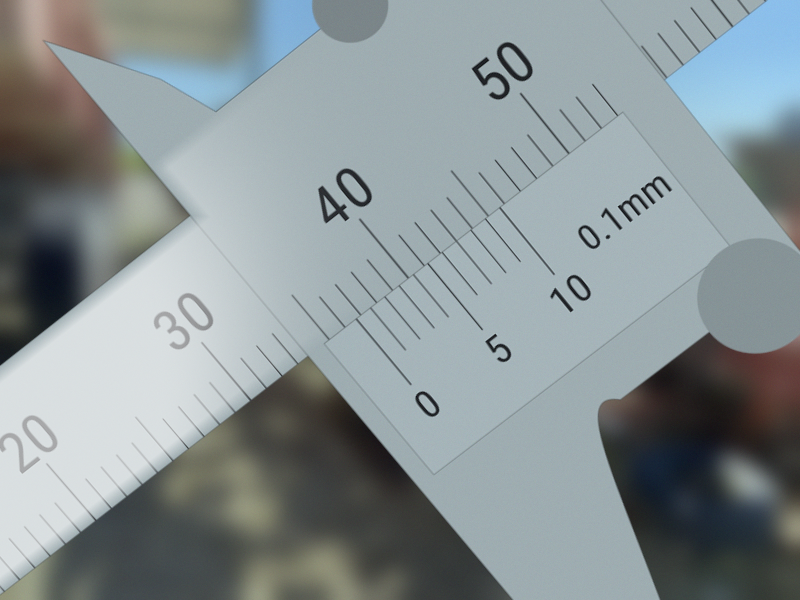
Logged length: 36.7,mm
